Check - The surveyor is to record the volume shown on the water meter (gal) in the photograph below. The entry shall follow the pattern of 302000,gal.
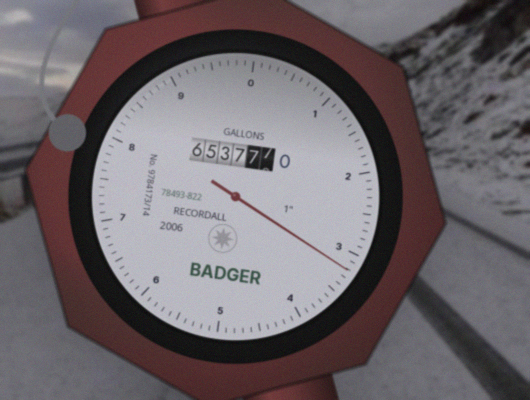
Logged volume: 6537773.2,gal
